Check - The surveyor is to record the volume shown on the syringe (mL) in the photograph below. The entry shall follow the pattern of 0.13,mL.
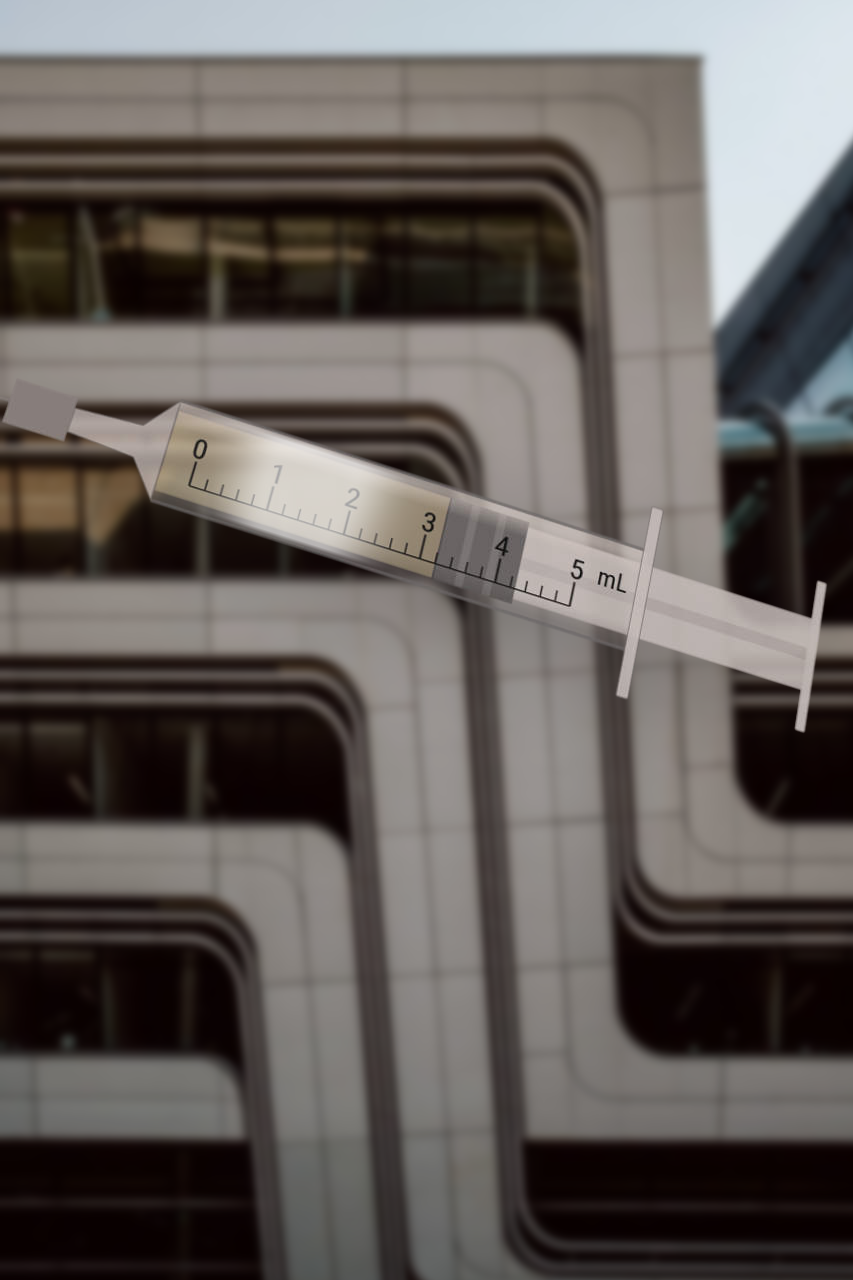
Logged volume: 3.2,mL
